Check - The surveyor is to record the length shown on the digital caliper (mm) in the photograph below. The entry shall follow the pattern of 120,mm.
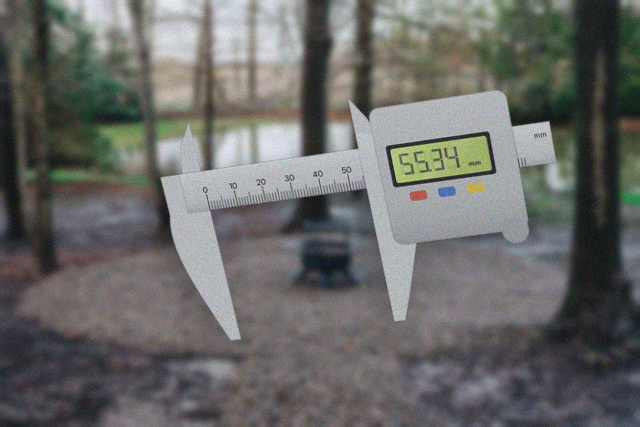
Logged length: 55.34,mm
